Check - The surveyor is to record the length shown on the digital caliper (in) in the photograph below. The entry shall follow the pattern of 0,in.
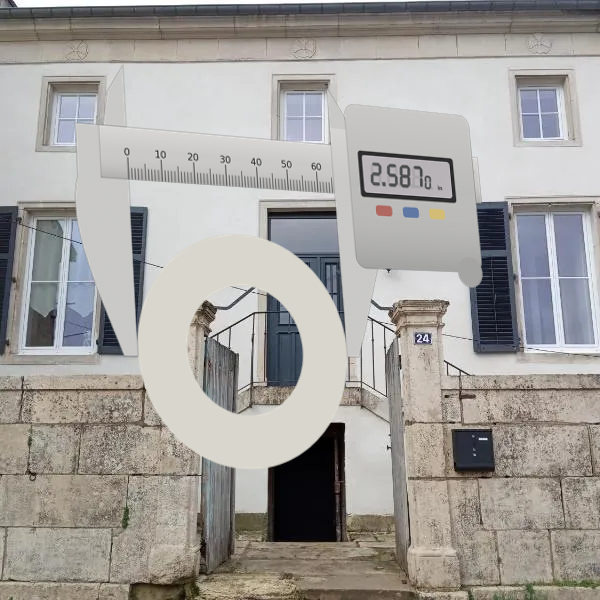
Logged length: 2.5870,in
